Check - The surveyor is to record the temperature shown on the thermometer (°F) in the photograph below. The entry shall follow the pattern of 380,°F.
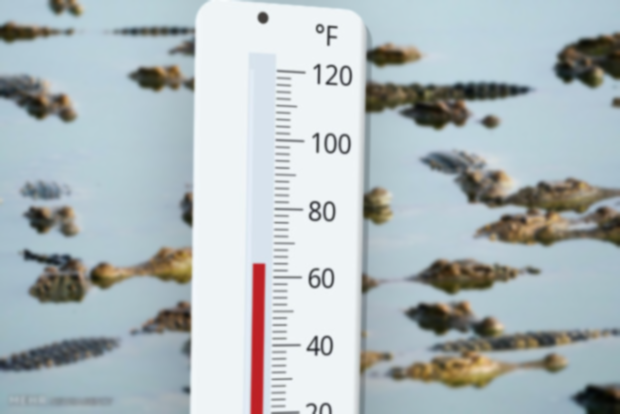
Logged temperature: 64,°F
